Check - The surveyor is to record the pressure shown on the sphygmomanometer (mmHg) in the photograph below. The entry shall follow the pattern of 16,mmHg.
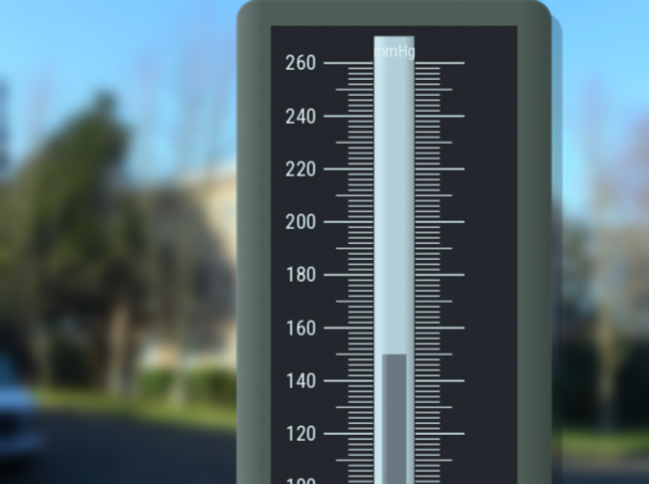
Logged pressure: 150,mmHg
